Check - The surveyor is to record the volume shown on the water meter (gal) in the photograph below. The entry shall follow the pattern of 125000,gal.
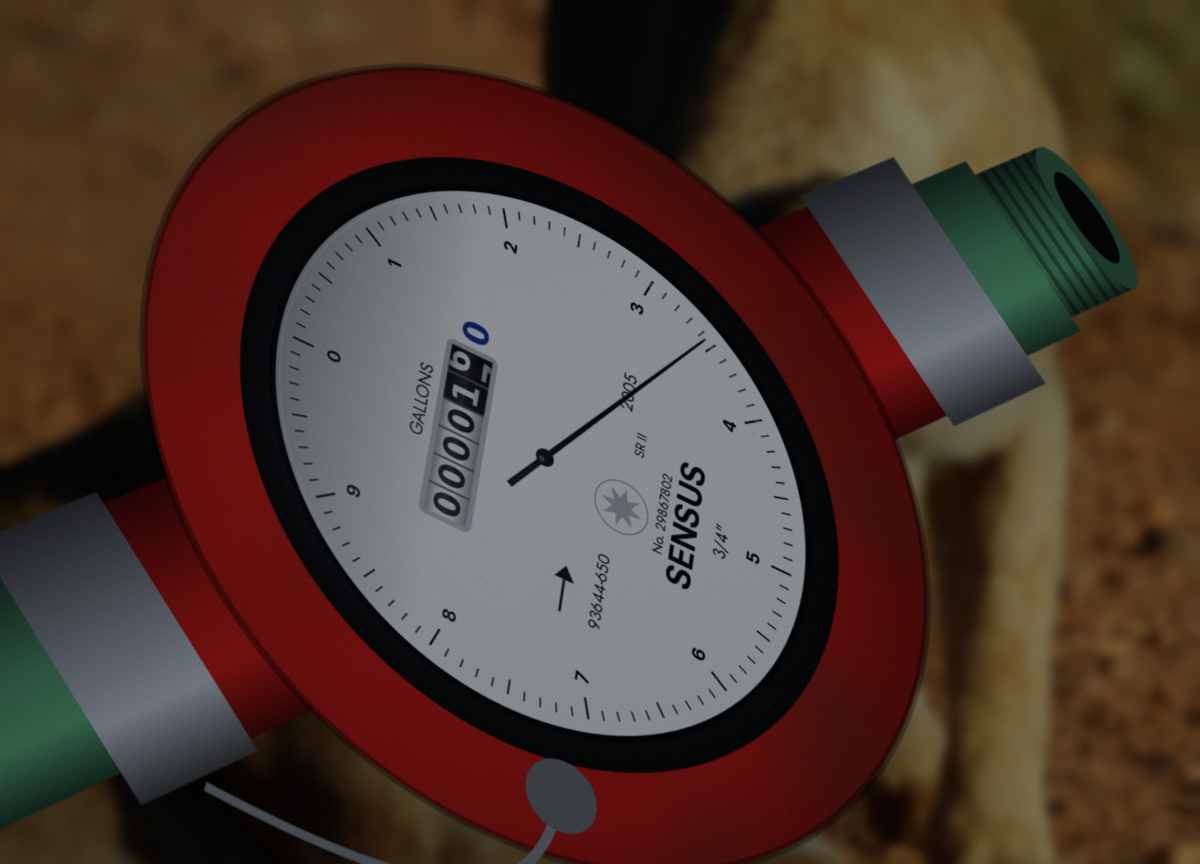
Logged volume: 163.4,gal
